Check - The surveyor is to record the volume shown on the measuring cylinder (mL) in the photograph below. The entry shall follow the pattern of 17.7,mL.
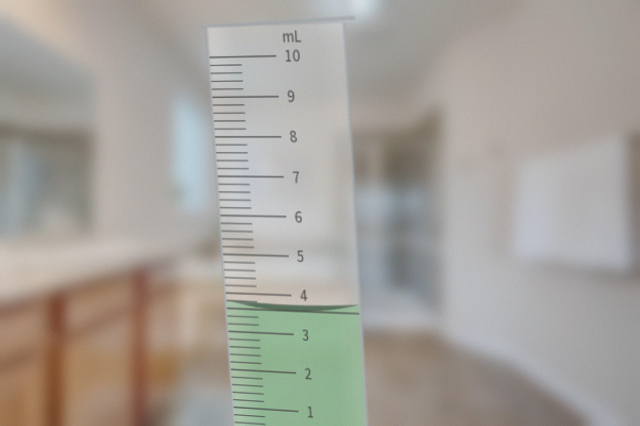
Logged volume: 3.6,mL
